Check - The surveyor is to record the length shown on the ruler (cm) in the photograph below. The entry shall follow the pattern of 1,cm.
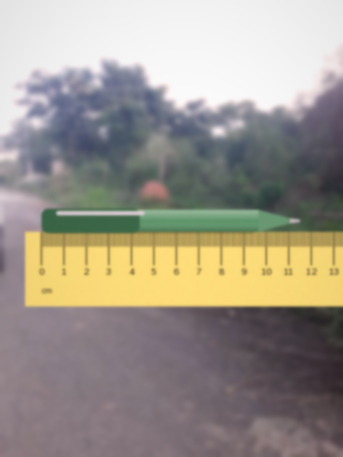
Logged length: 11.5,cm
